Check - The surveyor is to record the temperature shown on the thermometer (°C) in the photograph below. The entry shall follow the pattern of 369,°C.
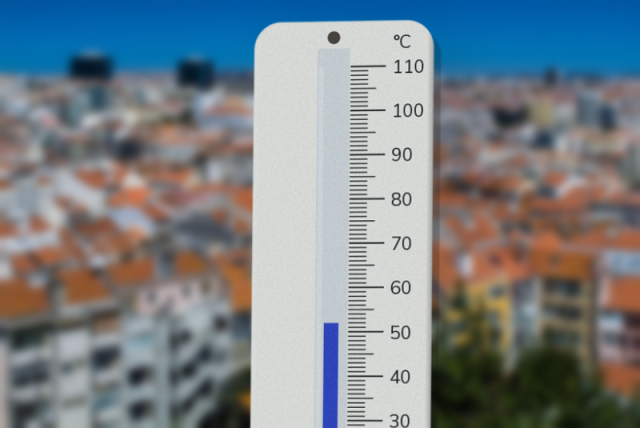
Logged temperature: 52,°C
